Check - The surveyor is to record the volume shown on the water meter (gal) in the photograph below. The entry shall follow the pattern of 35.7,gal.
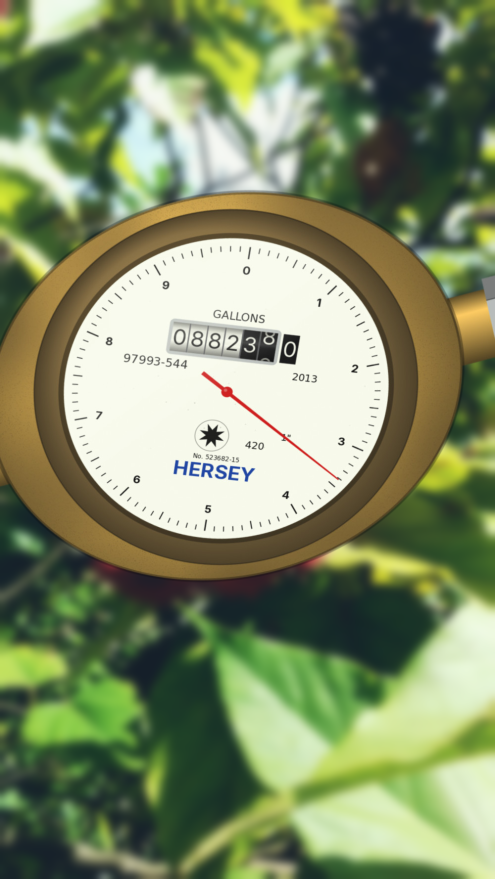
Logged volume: 882383.4,gal
